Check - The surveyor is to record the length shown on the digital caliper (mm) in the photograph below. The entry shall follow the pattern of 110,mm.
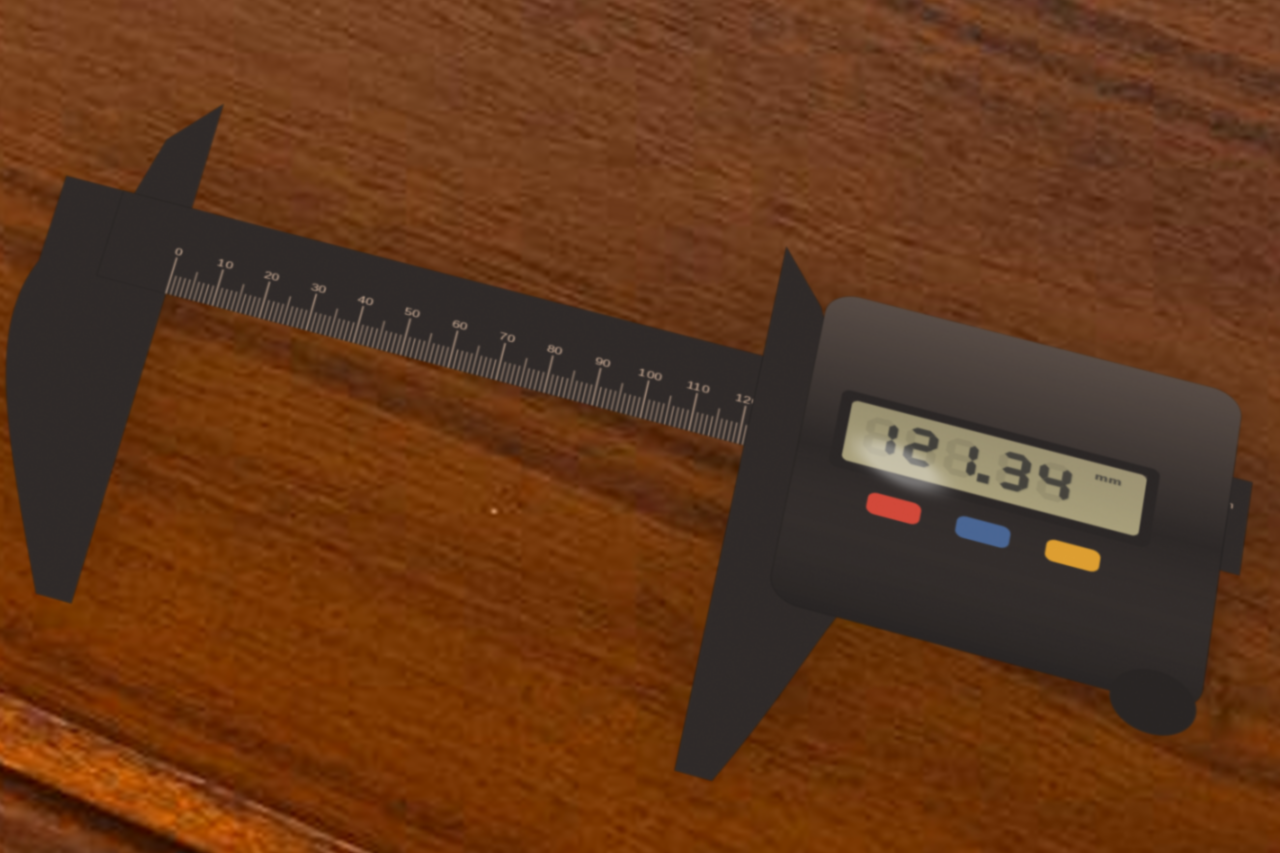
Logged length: 121.34,mm
